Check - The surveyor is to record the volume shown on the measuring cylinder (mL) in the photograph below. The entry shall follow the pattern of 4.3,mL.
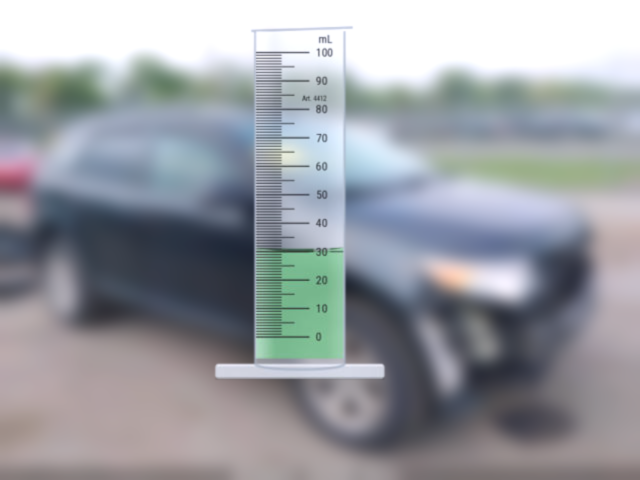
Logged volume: 30,mL
